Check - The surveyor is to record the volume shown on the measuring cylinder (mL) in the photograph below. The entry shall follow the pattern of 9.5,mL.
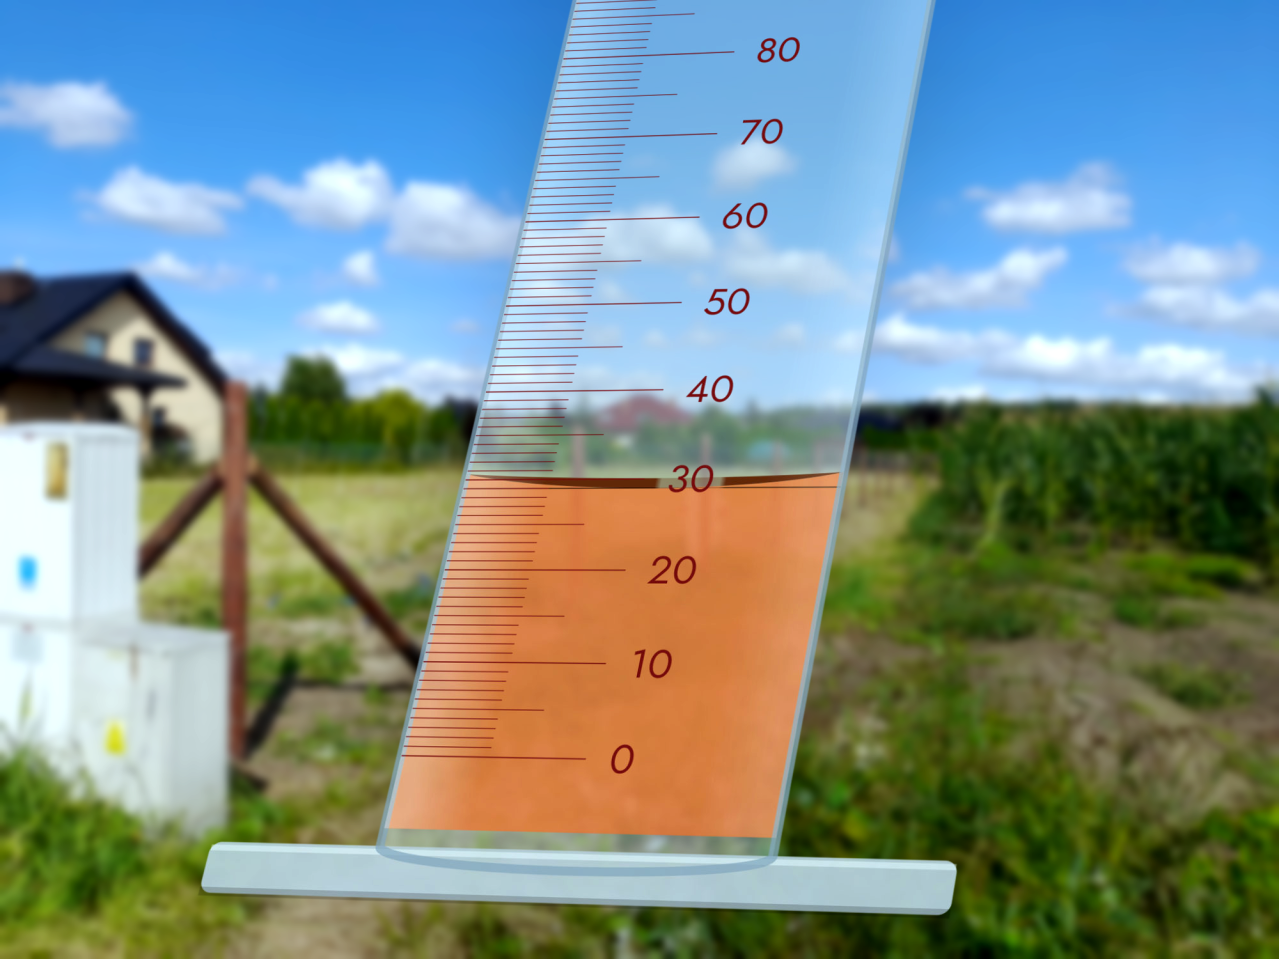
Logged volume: 29,mL
